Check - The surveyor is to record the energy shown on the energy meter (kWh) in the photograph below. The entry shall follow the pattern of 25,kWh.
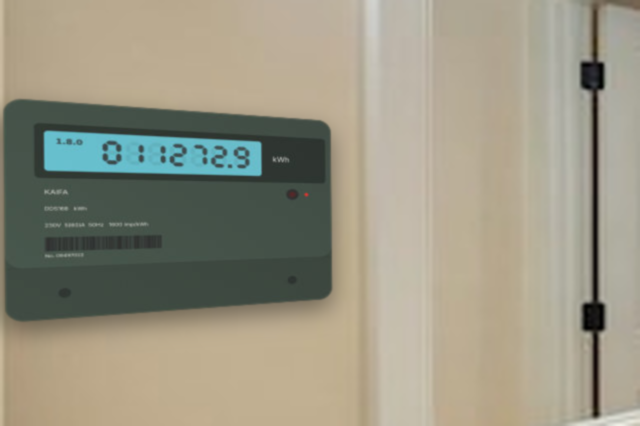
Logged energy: 11272.9,kWh
